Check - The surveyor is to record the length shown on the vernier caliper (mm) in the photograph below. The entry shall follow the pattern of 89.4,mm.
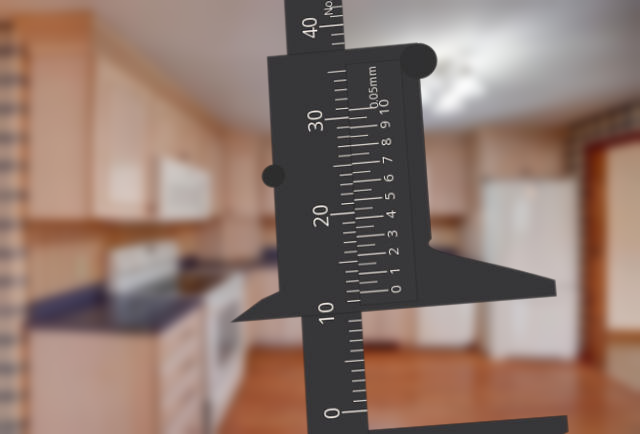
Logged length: 11.8,mm
